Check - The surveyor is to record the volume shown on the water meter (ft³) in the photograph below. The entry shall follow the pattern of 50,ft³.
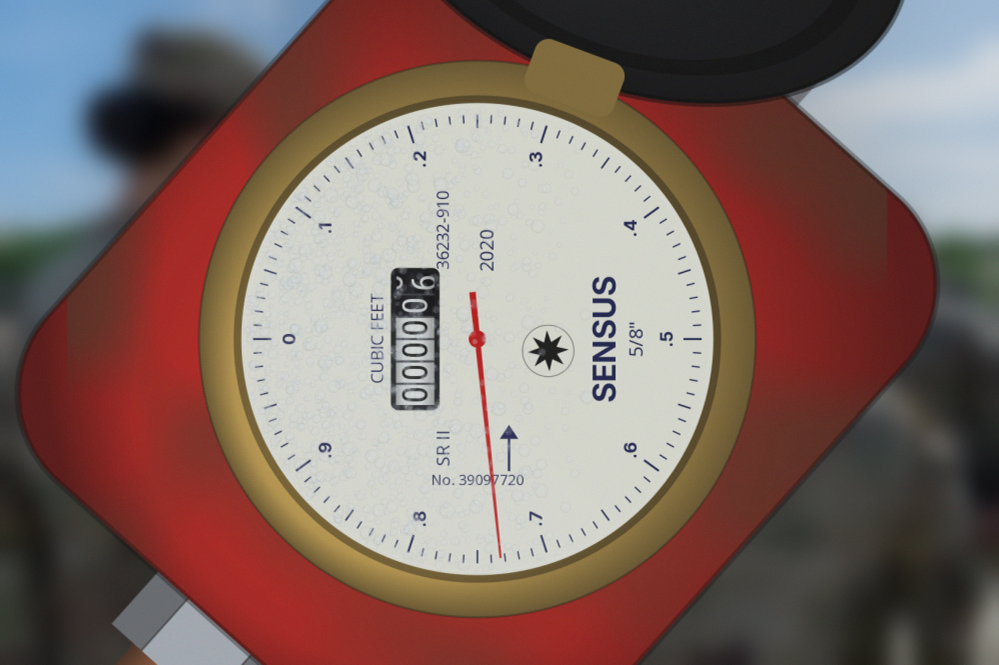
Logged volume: 5.73,ft³
